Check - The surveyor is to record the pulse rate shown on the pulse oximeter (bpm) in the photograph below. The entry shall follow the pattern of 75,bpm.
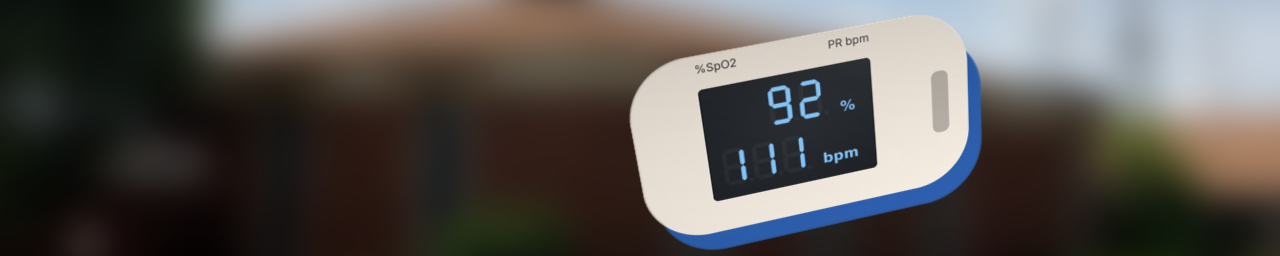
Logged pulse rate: 111,bpm
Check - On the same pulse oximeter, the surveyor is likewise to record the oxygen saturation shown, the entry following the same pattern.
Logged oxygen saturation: 92,%
